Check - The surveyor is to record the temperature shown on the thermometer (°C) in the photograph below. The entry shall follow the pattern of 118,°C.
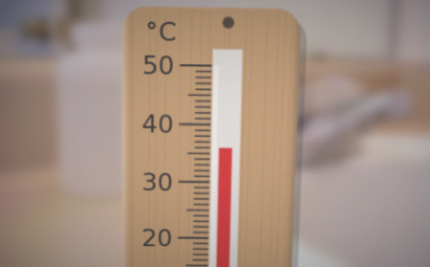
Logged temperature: 36,°C
